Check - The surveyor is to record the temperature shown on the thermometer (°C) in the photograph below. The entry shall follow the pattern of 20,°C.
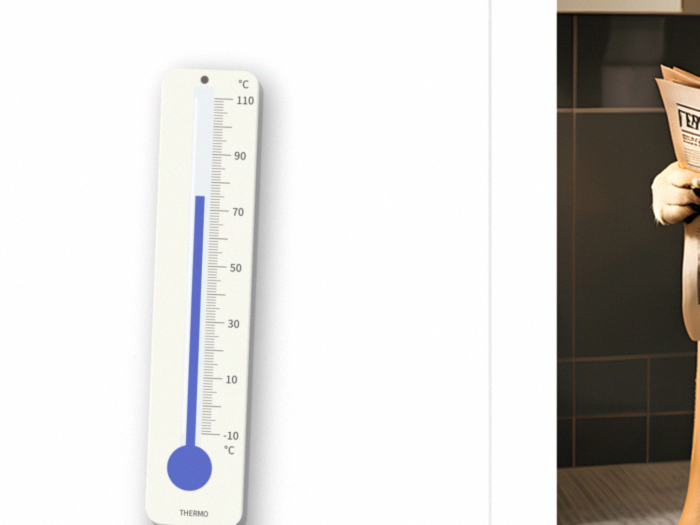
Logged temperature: 75,°C
